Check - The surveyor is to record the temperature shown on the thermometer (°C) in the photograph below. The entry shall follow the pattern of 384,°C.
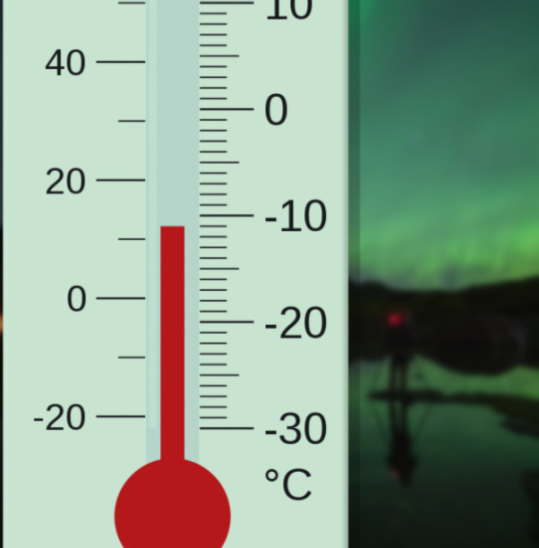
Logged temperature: -11,°C
